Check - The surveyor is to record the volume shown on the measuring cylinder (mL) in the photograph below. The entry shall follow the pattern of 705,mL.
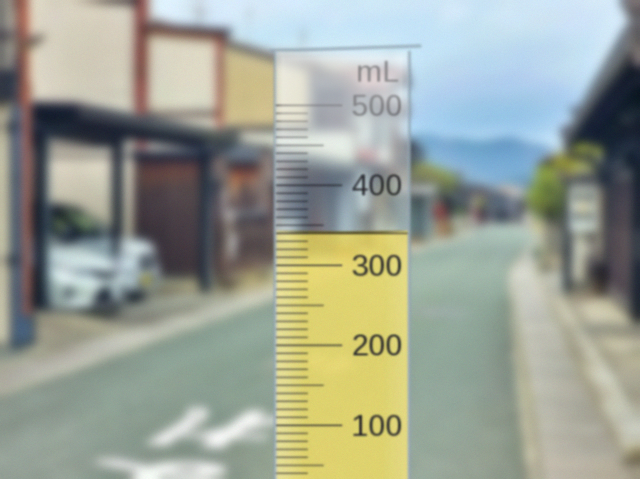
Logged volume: 340,mL
